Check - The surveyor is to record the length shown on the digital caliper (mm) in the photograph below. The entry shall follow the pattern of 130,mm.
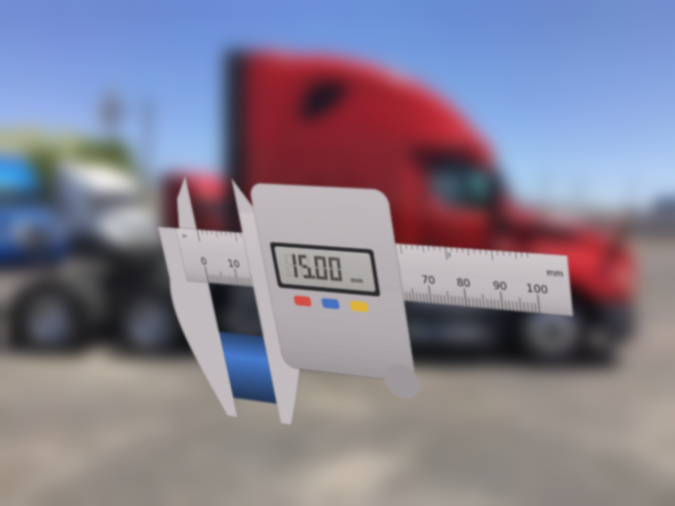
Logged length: 15.00,mm
